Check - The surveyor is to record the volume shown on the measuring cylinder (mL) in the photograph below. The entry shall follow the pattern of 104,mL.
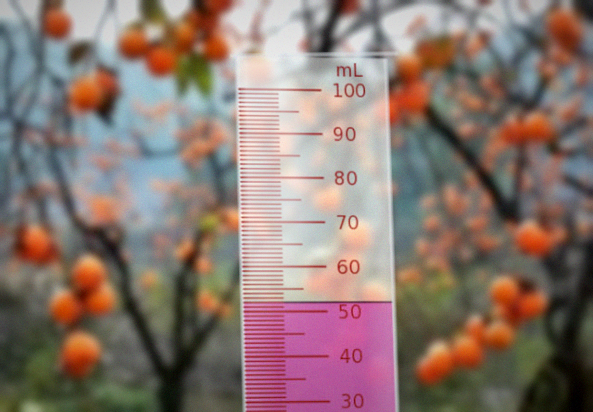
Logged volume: 52,mL
